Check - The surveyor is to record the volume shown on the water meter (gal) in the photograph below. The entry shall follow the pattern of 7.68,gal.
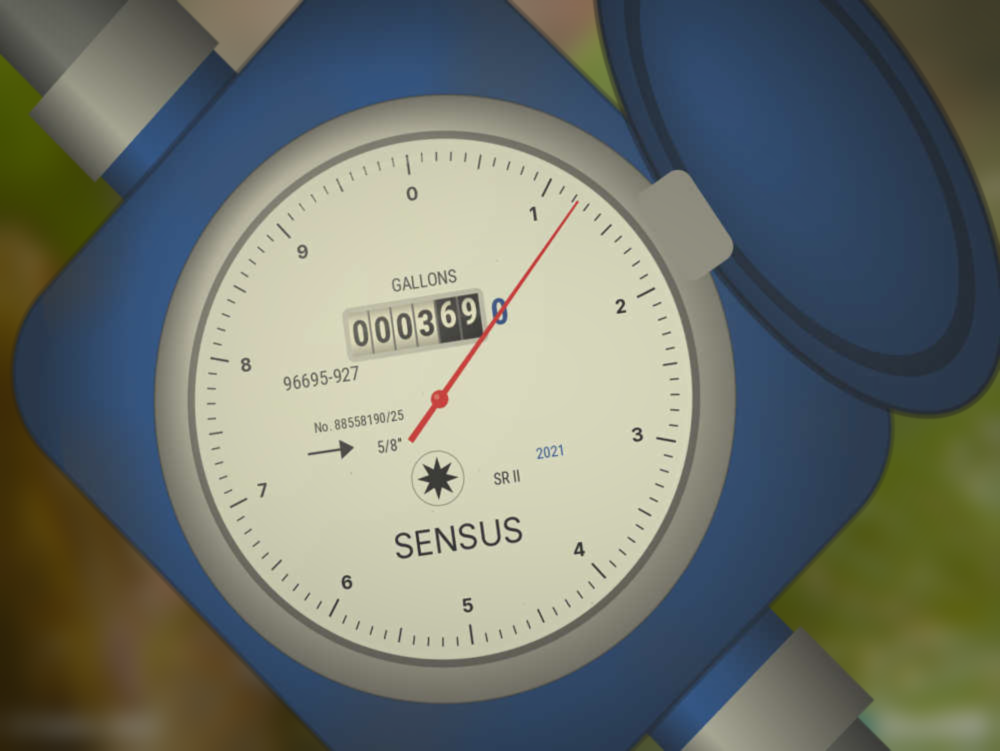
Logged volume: 3691.2,gal
